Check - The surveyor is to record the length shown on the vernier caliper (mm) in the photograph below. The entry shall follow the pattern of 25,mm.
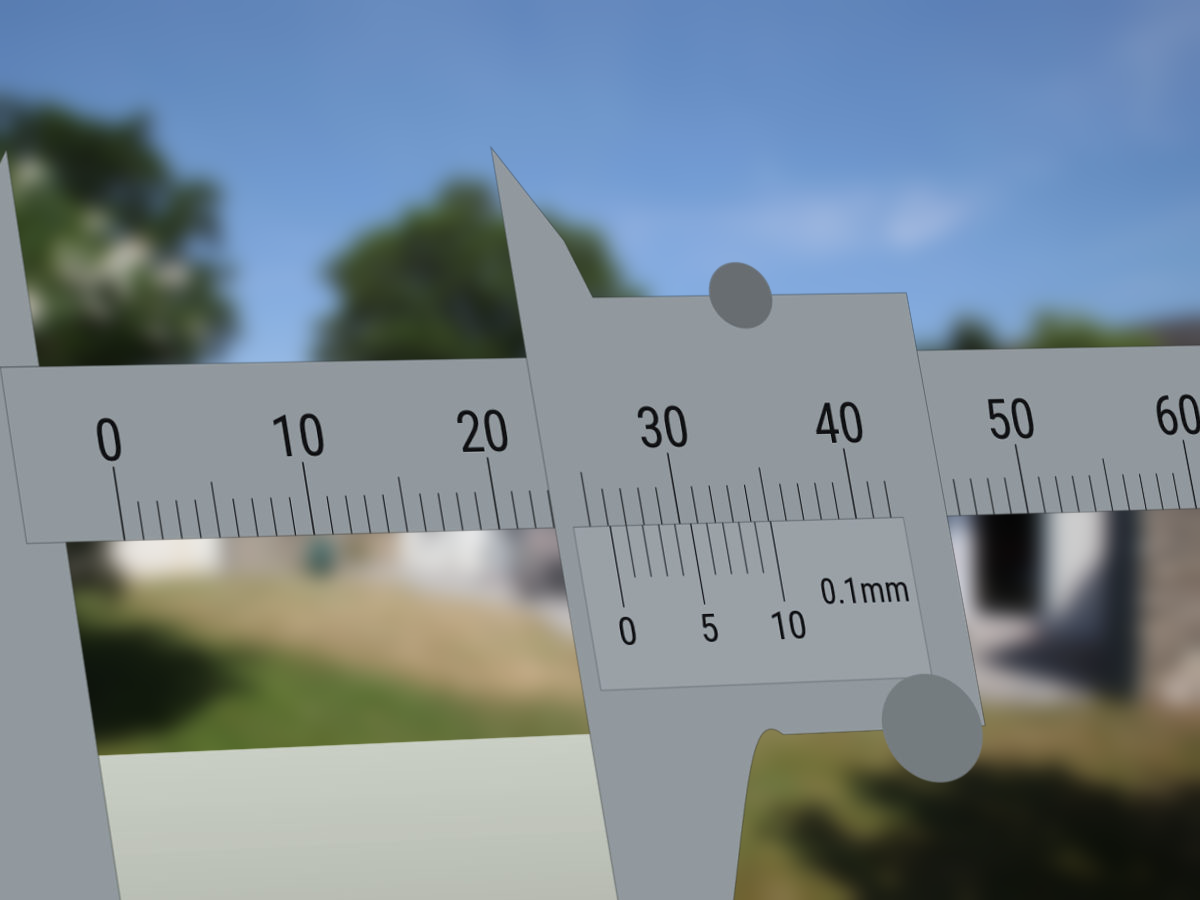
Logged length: 26.1,mm
